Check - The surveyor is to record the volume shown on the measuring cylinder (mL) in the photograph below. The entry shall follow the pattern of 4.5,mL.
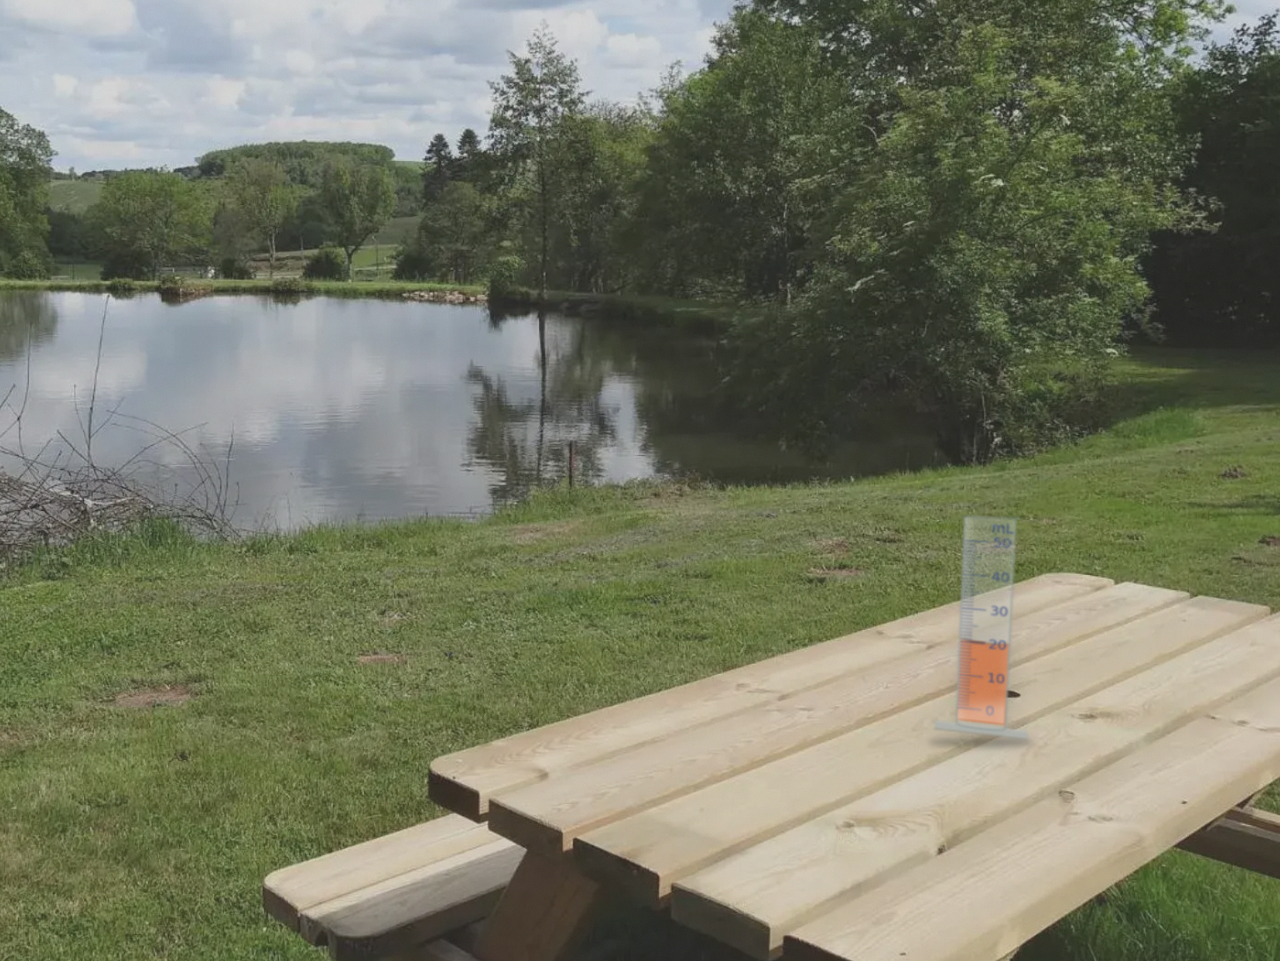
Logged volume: 20,mL
